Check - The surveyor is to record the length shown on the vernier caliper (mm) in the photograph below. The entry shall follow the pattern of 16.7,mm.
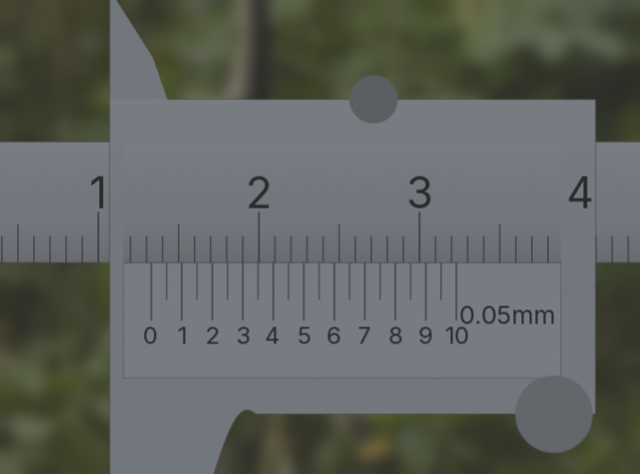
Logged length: 13.3,mm
